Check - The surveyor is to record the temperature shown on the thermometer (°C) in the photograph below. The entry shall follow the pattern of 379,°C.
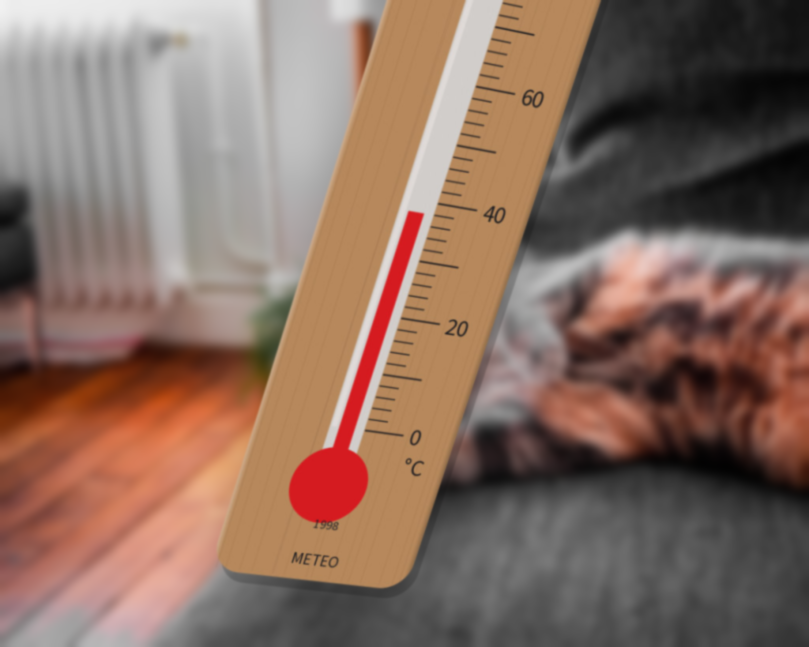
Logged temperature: 38,°C
